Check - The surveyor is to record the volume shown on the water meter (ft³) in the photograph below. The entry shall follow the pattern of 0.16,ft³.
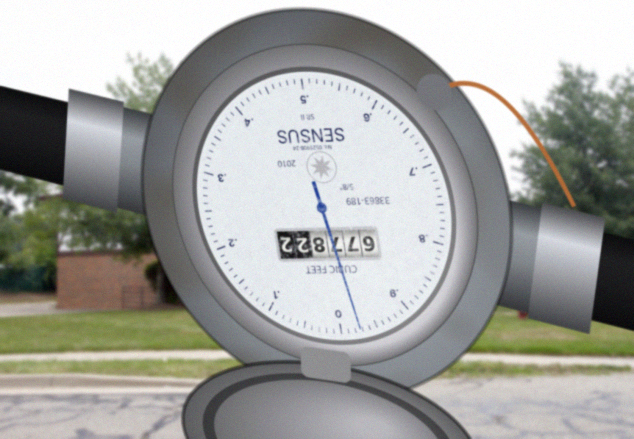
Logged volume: 677821.97,ft³
